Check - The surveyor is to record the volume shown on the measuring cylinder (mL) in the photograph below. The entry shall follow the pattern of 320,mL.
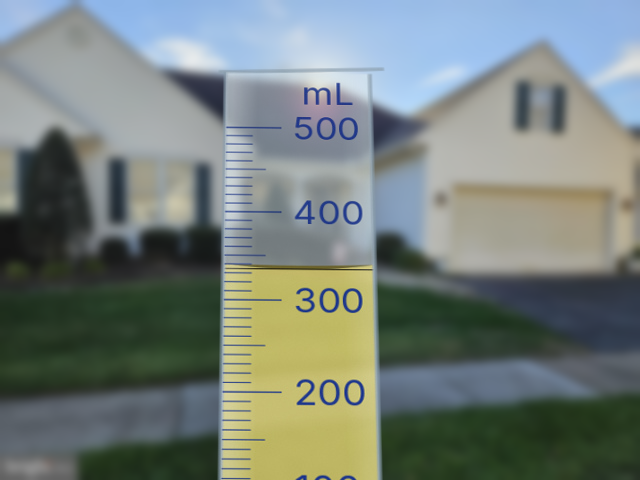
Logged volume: 335,mL
